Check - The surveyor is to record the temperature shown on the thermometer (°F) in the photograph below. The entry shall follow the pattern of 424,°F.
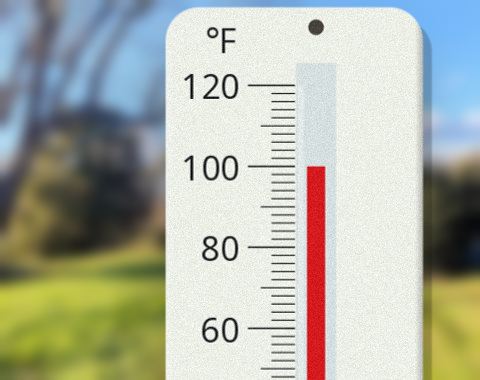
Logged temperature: 100,°F
